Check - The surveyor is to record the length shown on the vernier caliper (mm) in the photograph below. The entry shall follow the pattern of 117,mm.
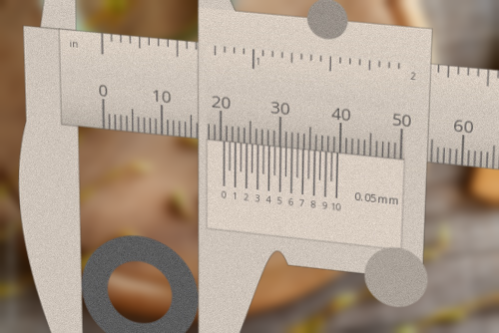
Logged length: 20.6,mm
